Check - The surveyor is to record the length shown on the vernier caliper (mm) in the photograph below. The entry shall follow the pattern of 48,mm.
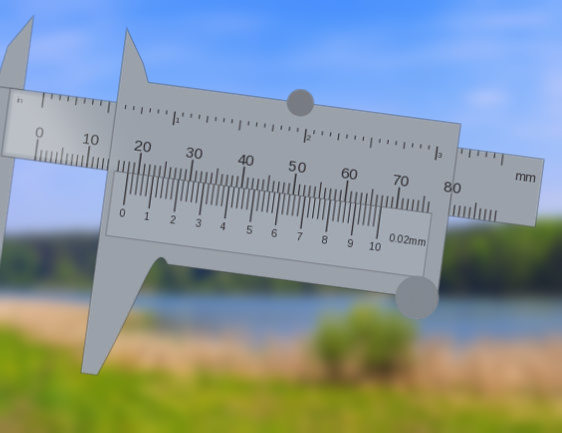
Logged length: 18.0,mm
